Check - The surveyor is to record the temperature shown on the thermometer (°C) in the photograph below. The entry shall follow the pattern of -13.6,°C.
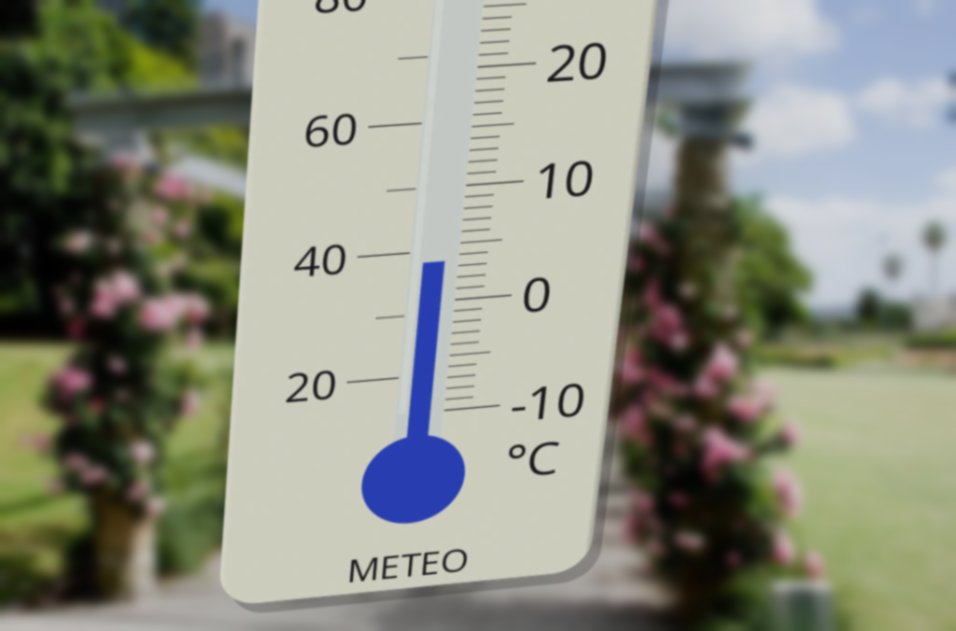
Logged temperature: 3.5,°C
